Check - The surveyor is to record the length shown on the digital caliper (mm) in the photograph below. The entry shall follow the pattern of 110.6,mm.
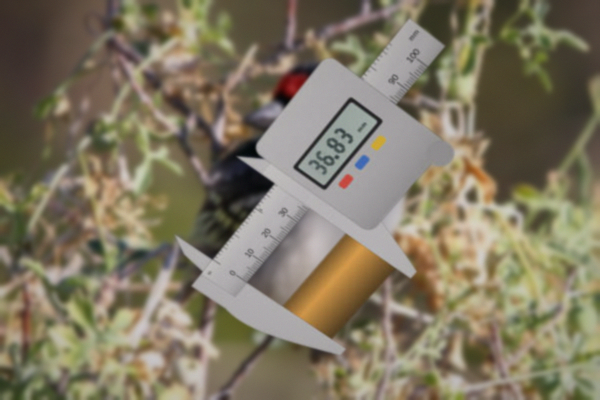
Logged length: 36.83,mm
